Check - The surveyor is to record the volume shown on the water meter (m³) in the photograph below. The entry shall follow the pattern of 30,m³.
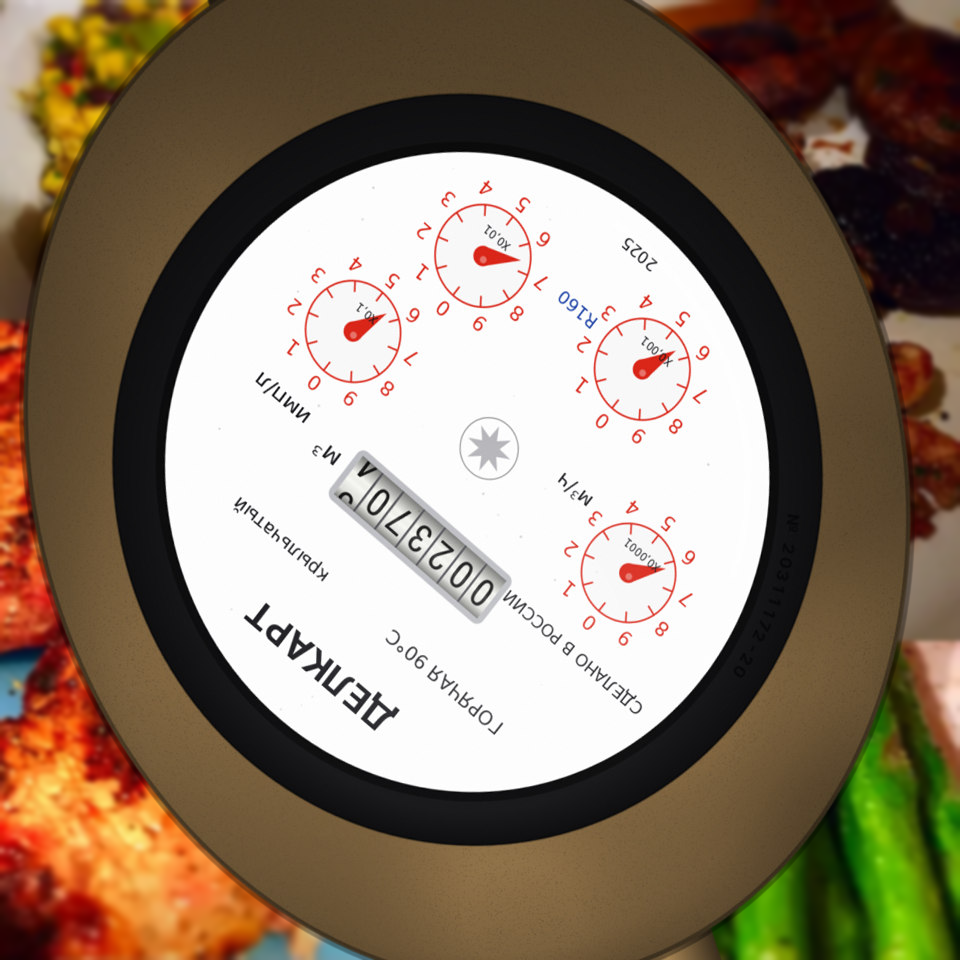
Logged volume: 23703.5656,m³
